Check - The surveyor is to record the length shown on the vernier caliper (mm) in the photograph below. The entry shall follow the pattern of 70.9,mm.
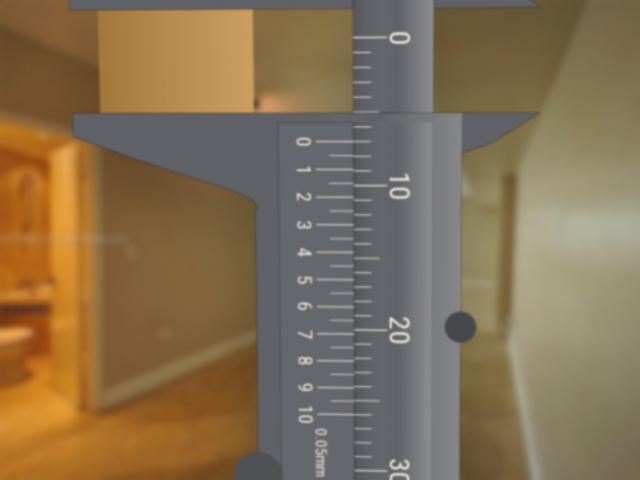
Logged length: 7.0,mm
